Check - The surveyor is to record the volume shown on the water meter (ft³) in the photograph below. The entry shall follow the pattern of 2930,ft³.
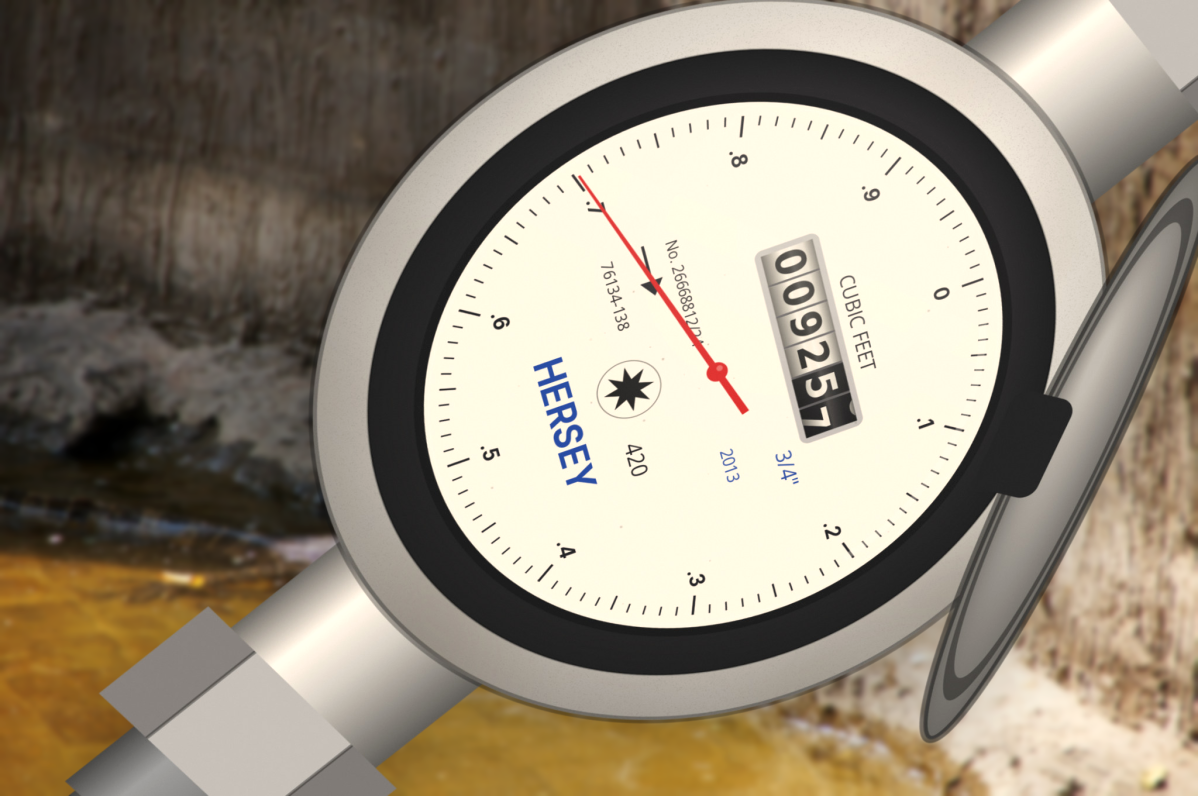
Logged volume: 9256.70,ft³
